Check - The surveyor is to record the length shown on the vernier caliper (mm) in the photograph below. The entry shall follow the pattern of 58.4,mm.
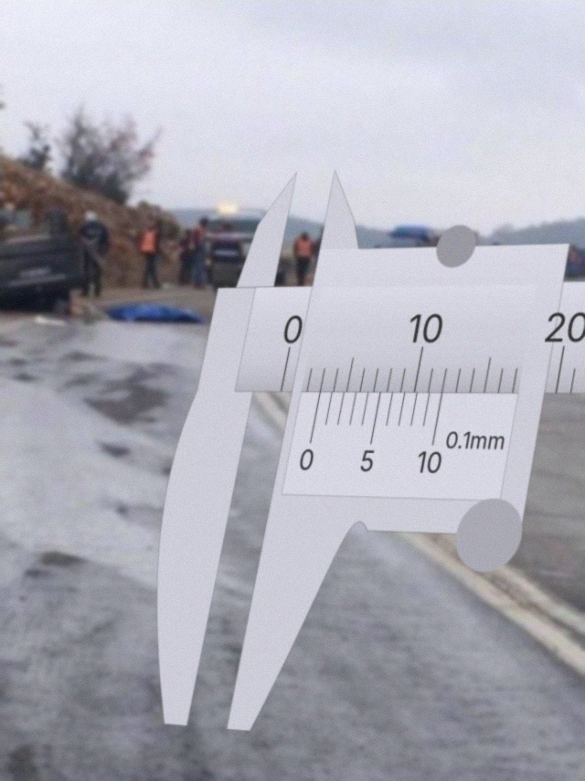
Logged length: 3.0,mm
